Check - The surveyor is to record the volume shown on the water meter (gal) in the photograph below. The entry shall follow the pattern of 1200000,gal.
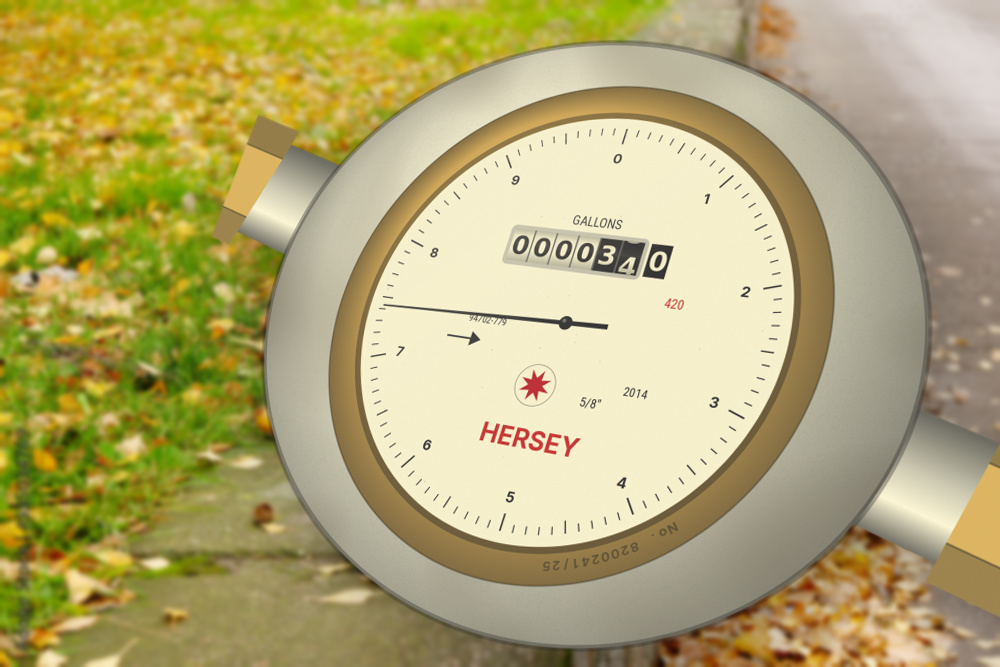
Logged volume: 337.4,gal
